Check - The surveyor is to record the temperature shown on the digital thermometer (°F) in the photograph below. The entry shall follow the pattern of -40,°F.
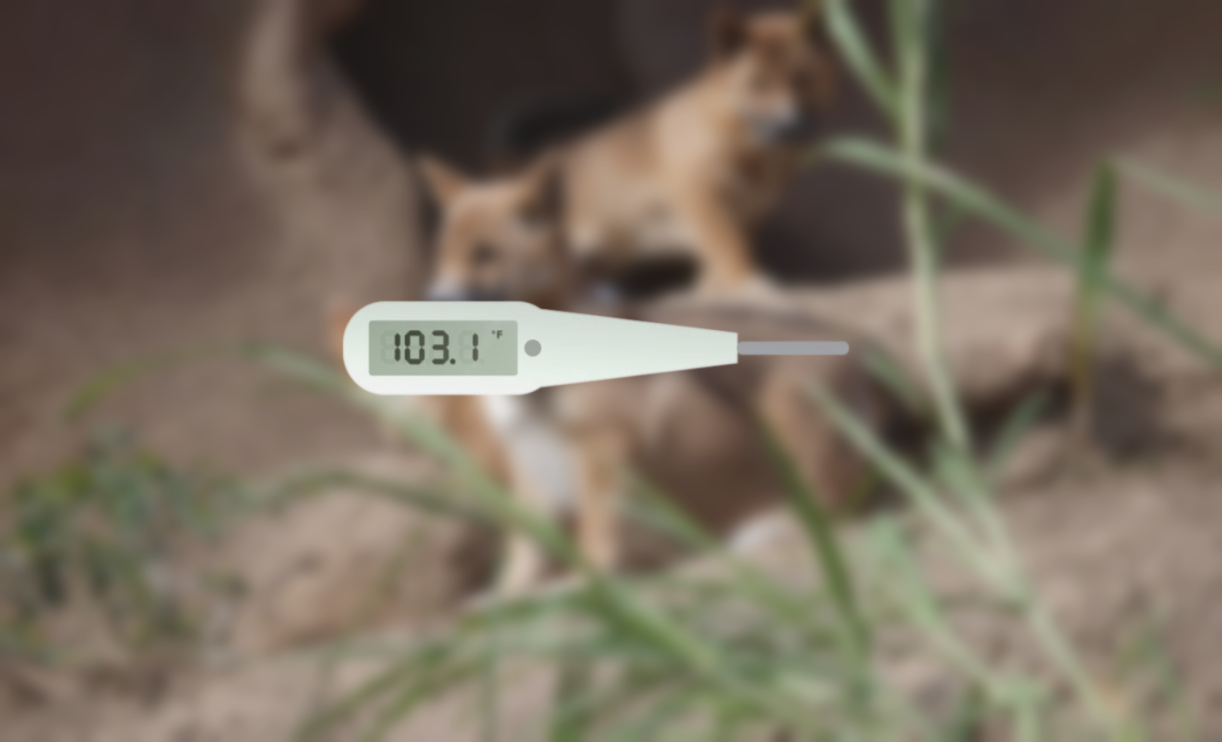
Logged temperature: 103.1,°F
